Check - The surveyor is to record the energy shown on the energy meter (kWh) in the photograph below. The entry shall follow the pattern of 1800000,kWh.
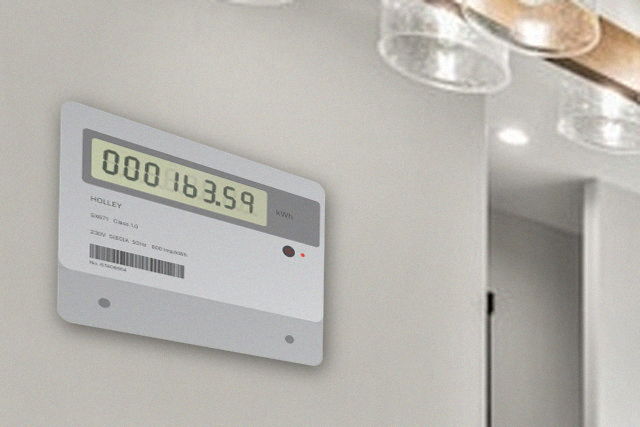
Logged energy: 163.59,kWh
